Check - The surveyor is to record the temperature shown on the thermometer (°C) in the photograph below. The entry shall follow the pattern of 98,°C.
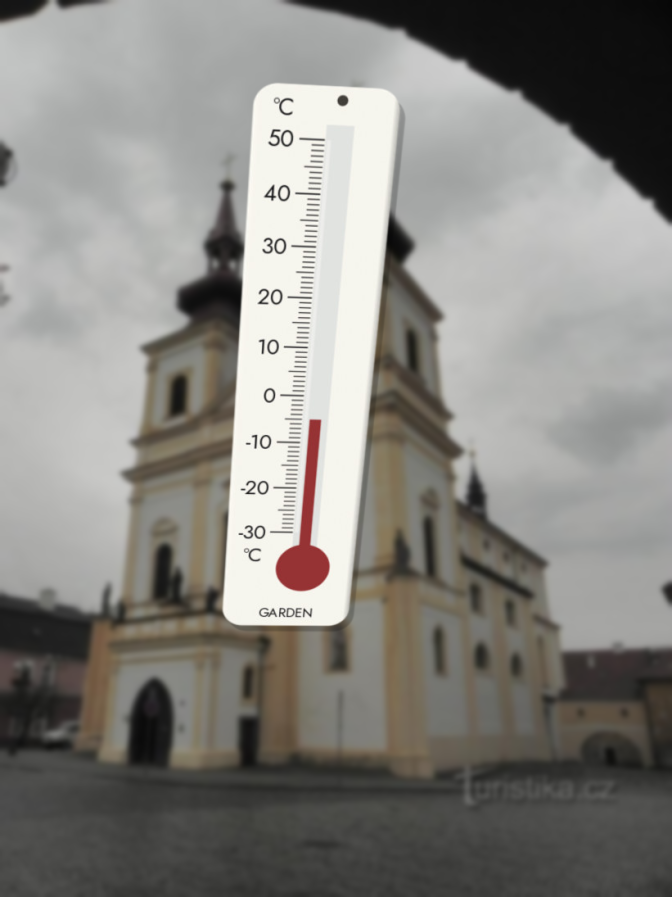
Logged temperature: -5,°C
